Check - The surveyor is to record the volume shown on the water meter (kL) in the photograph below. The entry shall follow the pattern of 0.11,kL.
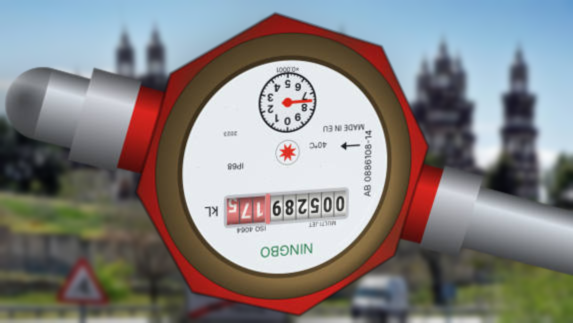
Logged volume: 5289.1747,kL
